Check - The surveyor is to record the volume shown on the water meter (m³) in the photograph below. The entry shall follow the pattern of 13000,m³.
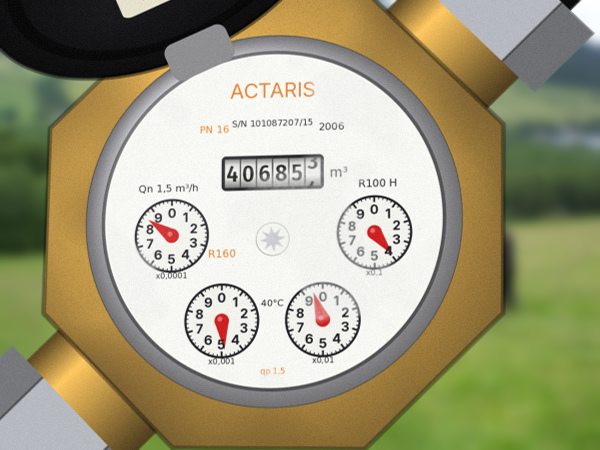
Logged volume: 406853.3948,m³
